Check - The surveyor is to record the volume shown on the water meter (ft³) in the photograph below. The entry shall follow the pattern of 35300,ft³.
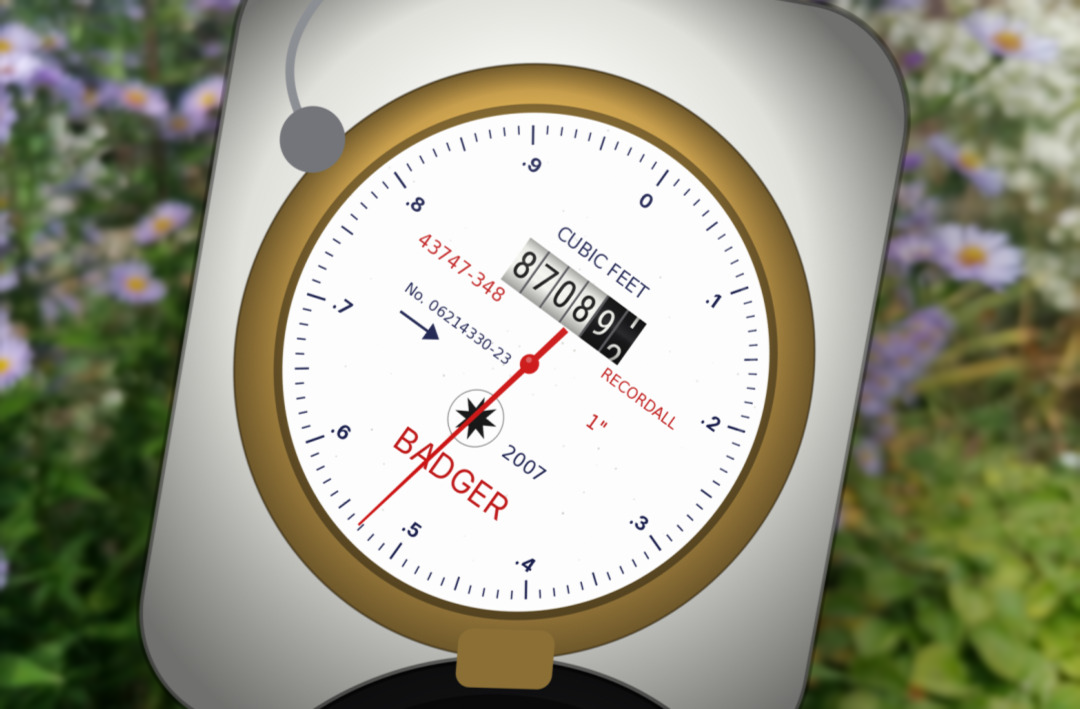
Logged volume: 870891.53,ft³
